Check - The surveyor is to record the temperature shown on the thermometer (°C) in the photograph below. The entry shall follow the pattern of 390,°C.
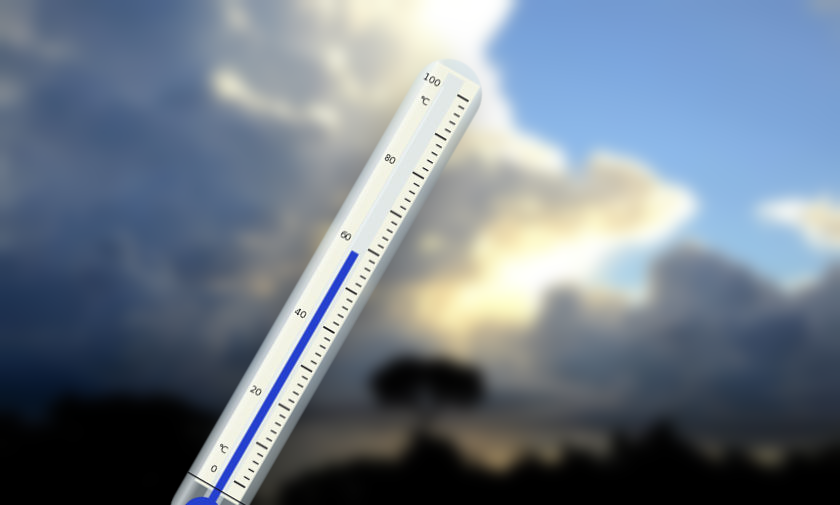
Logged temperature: 58,°C
